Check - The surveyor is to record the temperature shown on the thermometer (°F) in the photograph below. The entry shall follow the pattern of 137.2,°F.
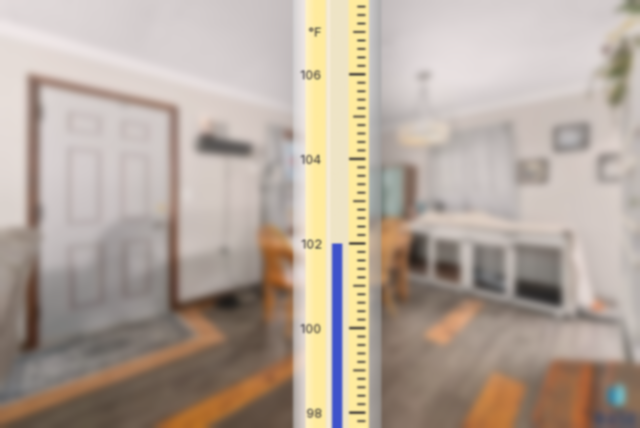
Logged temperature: 102,°F
